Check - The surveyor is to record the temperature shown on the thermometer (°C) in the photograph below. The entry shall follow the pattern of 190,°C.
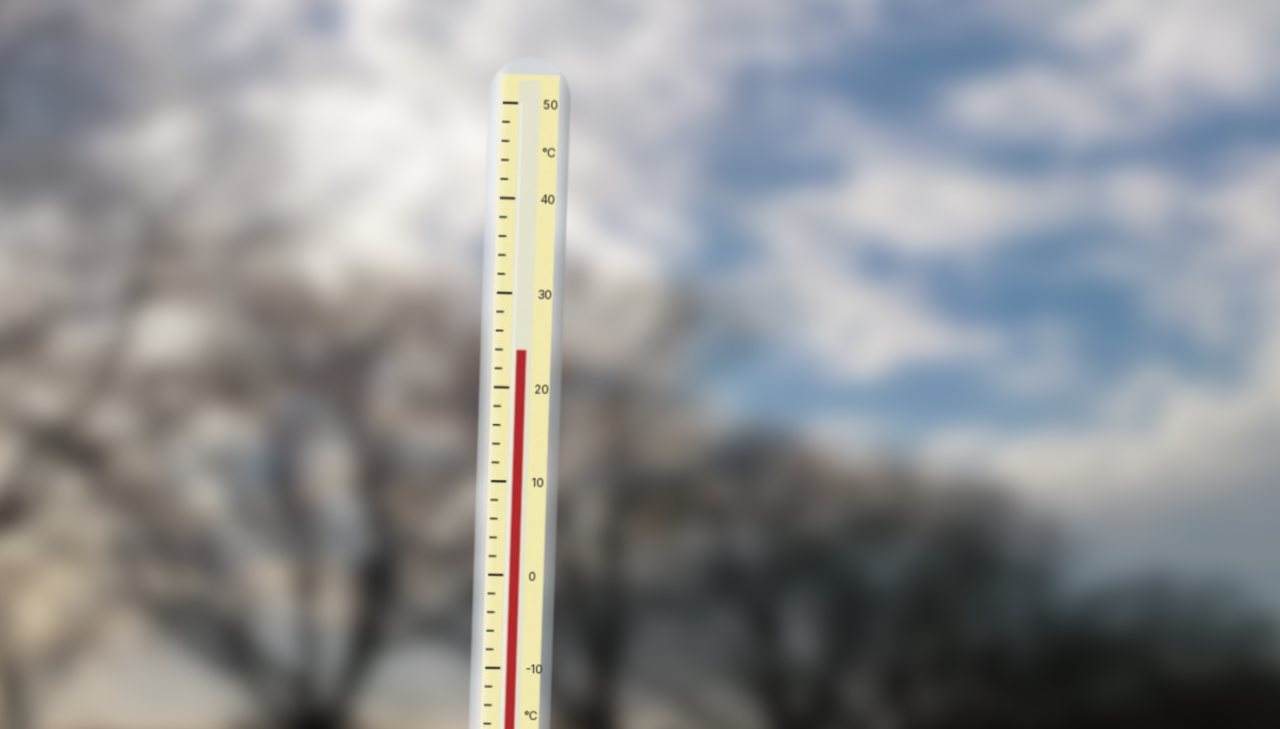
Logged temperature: 24,°C
